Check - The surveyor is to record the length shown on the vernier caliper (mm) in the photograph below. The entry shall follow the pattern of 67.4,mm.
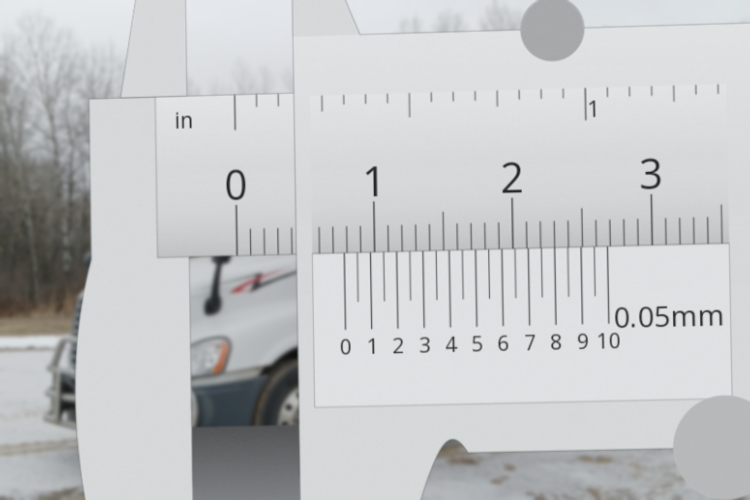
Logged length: 7.8,mm
